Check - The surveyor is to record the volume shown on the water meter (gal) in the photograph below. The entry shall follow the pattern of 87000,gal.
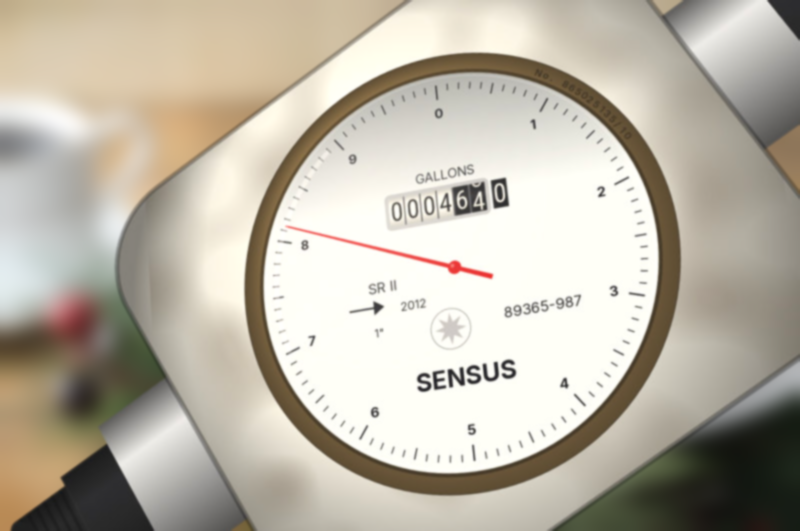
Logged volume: 4638.1,gal
